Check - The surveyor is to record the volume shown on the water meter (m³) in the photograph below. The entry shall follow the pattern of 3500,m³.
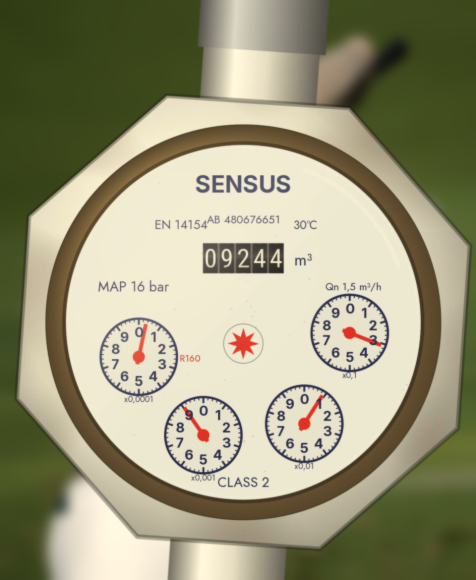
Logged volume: 9244.3090,m³
